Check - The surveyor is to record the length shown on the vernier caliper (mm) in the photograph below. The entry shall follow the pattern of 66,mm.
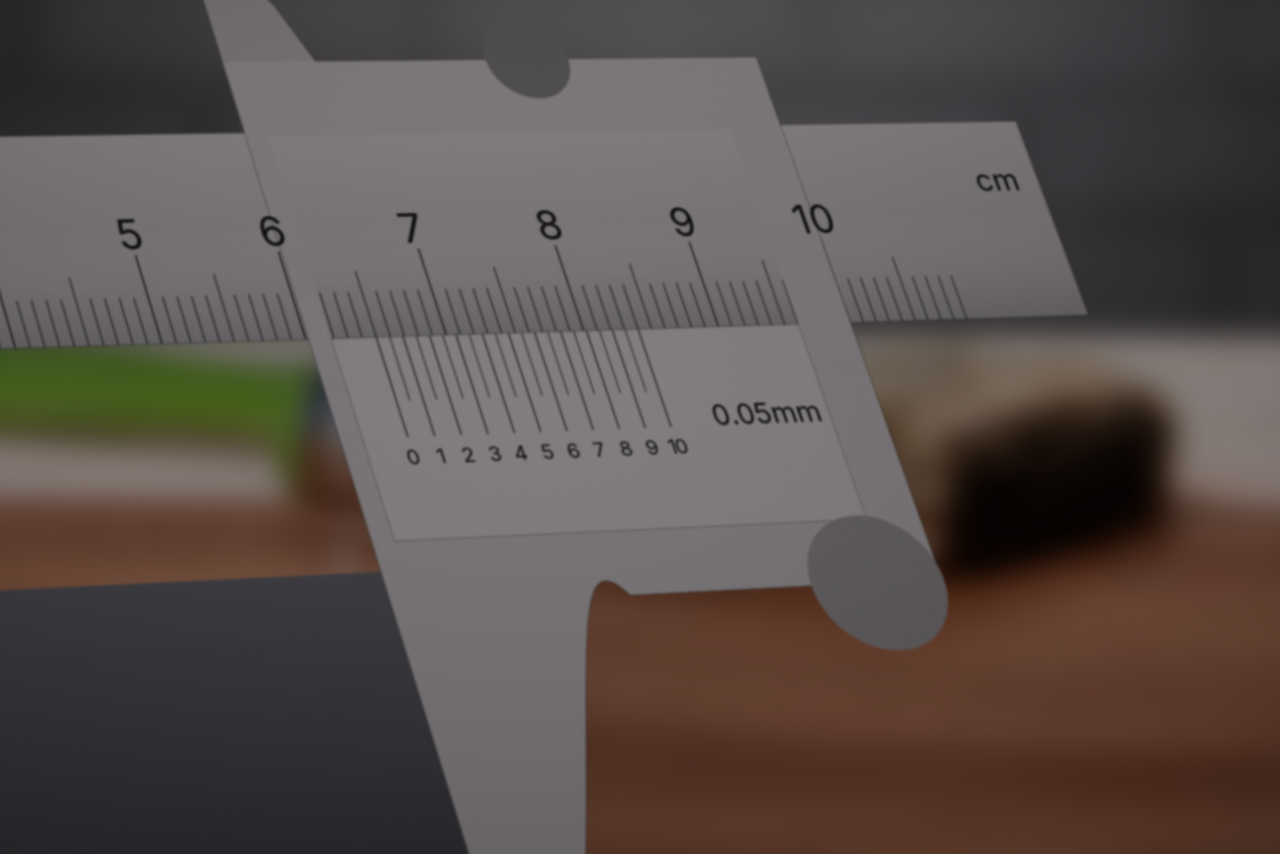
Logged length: 65.0,mm
